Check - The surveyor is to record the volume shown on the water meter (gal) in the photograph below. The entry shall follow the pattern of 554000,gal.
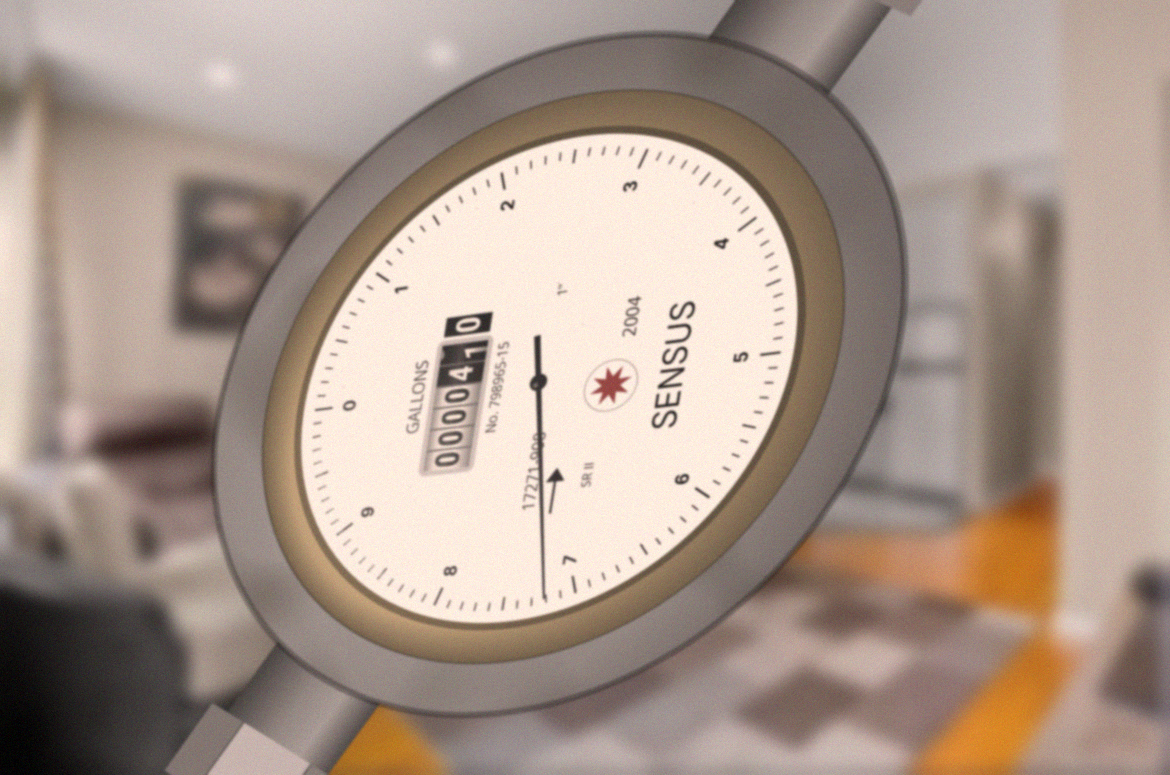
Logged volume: 407.2,gal
